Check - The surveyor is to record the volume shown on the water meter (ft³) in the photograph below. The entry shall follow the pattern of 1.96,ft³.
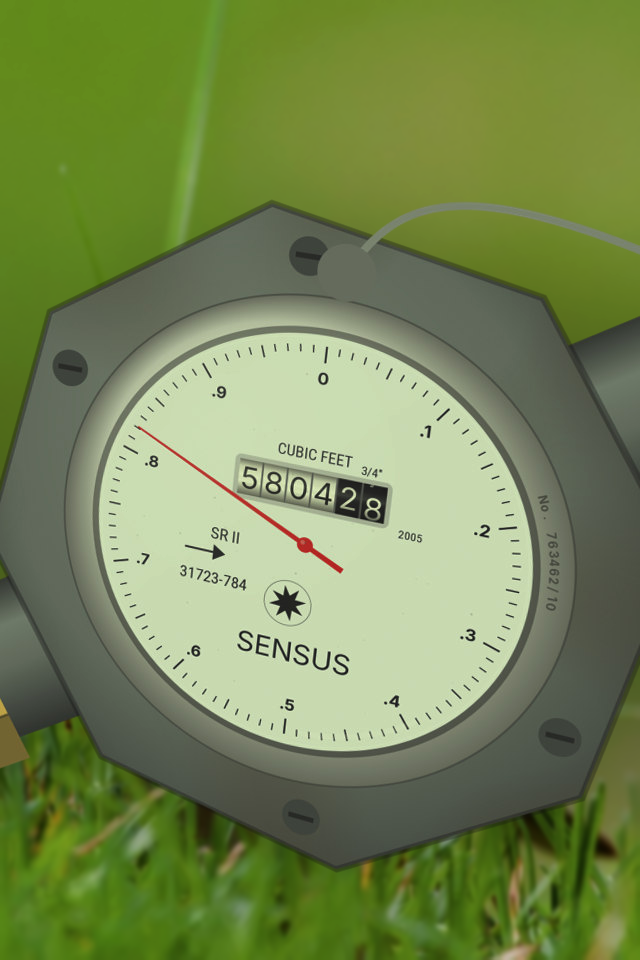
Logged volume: 580427.82,ft³
